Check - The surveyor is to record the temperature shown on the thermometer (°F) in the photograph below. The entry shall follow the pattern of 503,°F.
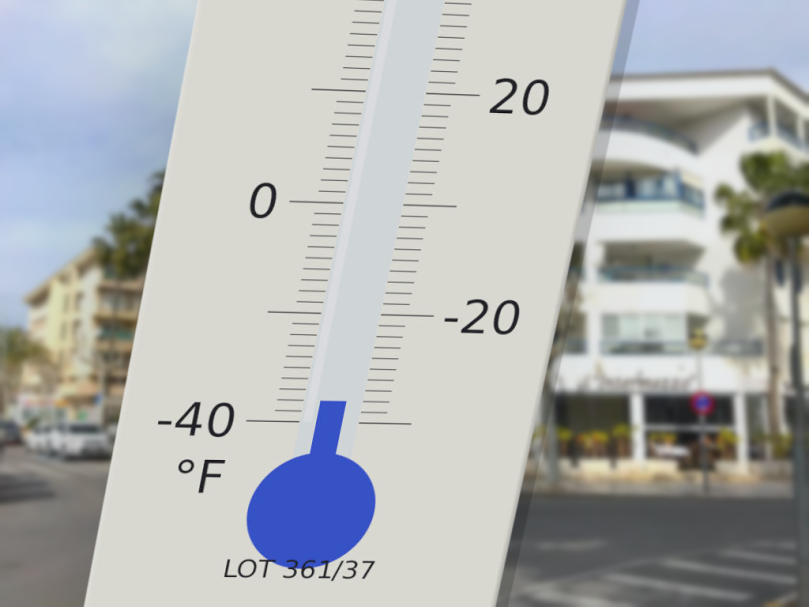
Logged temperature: -36,°F
